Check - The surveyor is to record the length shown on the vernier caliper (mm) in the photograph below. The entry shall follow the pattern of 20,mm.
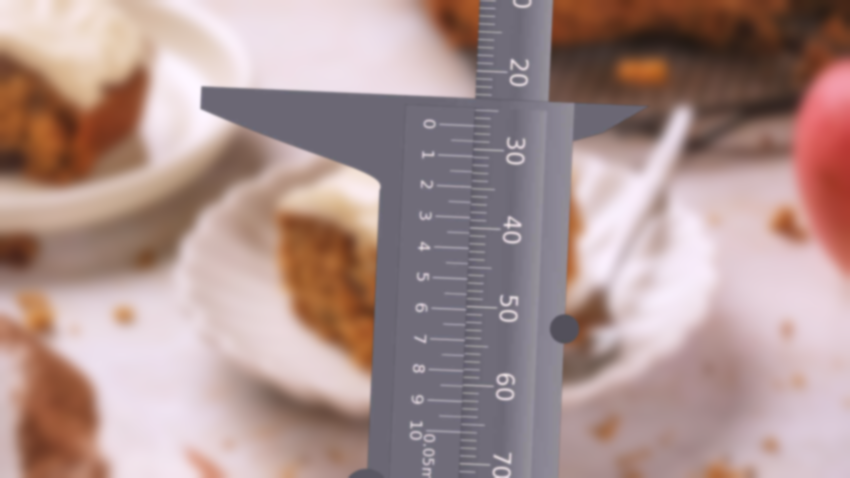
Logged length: 27.0,mm
